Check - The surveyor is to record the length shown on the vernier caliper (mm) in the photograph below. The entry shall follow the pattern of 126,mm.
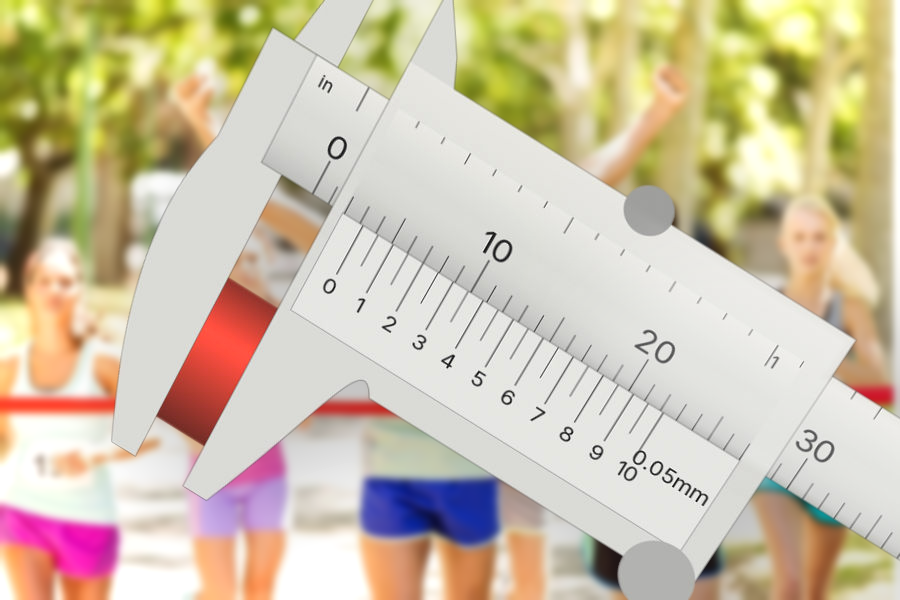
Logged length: 3.2,mm
